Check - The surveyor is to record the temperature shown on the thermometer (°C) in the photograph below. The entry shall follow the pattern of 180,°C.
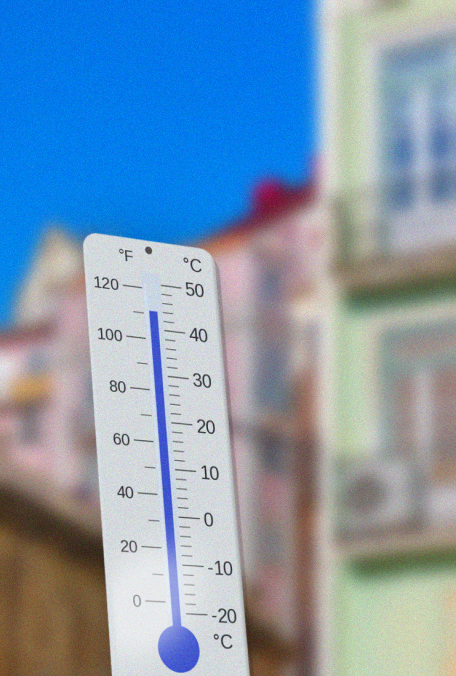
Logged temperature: 44,°C
